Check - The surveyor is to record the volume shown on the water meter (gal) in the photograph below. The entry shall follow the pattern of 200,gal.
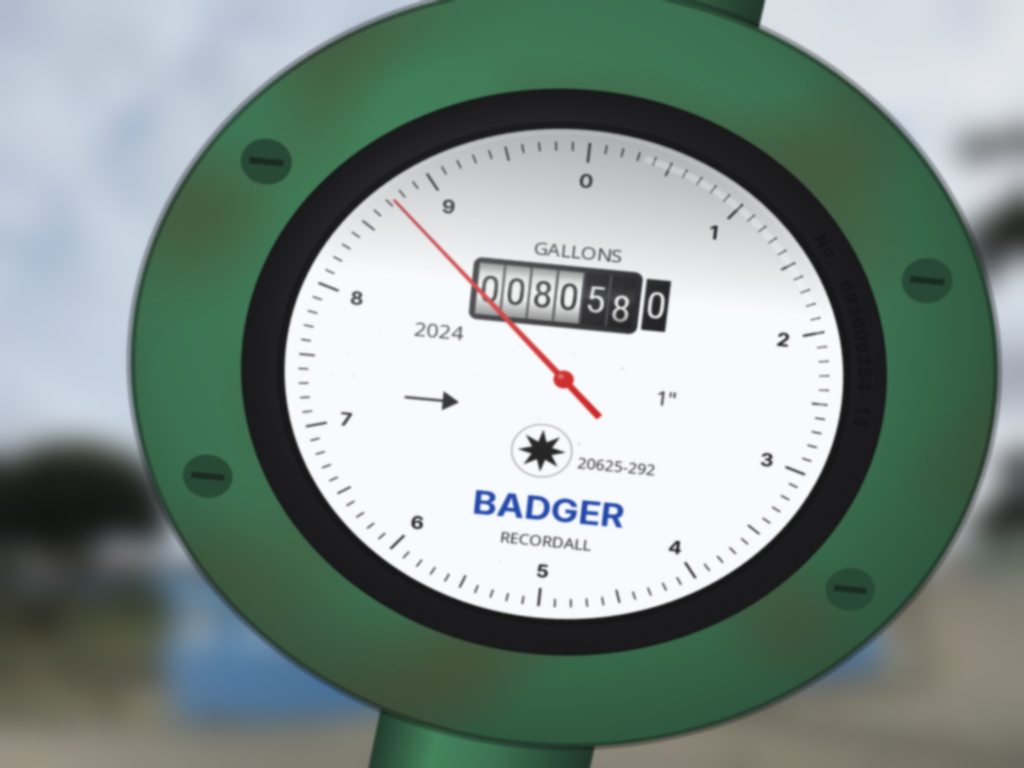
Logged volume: 80578.7,gal
